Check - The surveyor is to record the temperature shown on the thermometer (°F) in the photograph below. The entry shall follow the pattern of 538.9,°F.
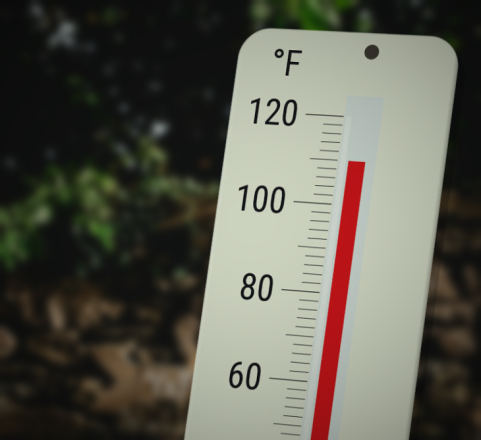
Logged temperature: 110,°F
